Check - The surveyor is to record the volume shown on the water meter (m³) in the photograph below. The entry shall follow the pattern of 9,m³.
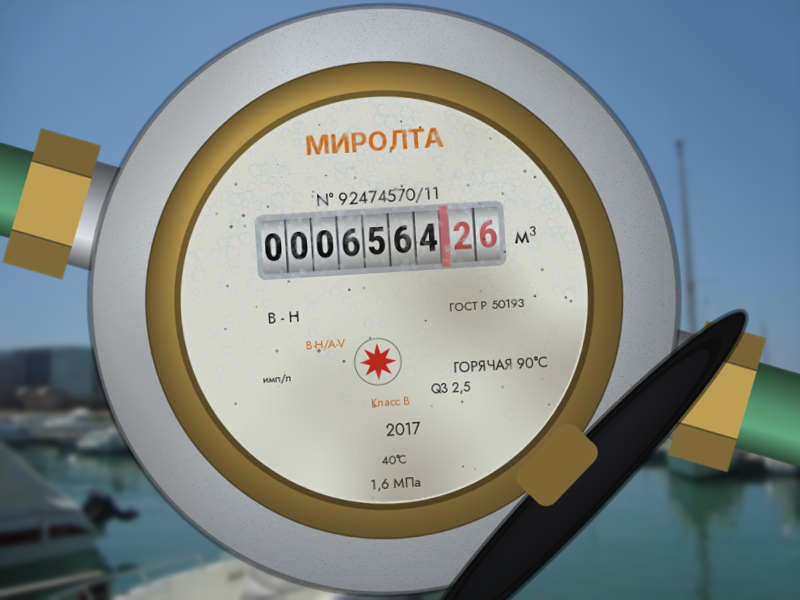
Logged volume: 6564.26,m³
